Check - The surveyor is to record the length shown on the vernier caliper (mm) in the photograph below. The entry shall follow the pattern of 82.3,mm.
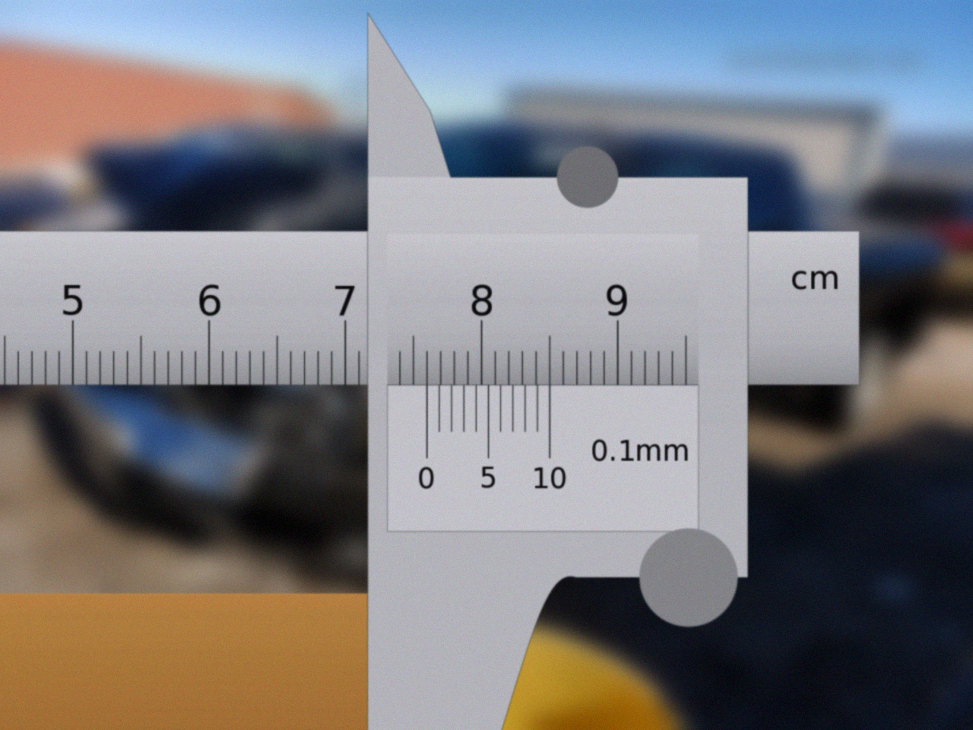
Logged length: 76.0,mm
